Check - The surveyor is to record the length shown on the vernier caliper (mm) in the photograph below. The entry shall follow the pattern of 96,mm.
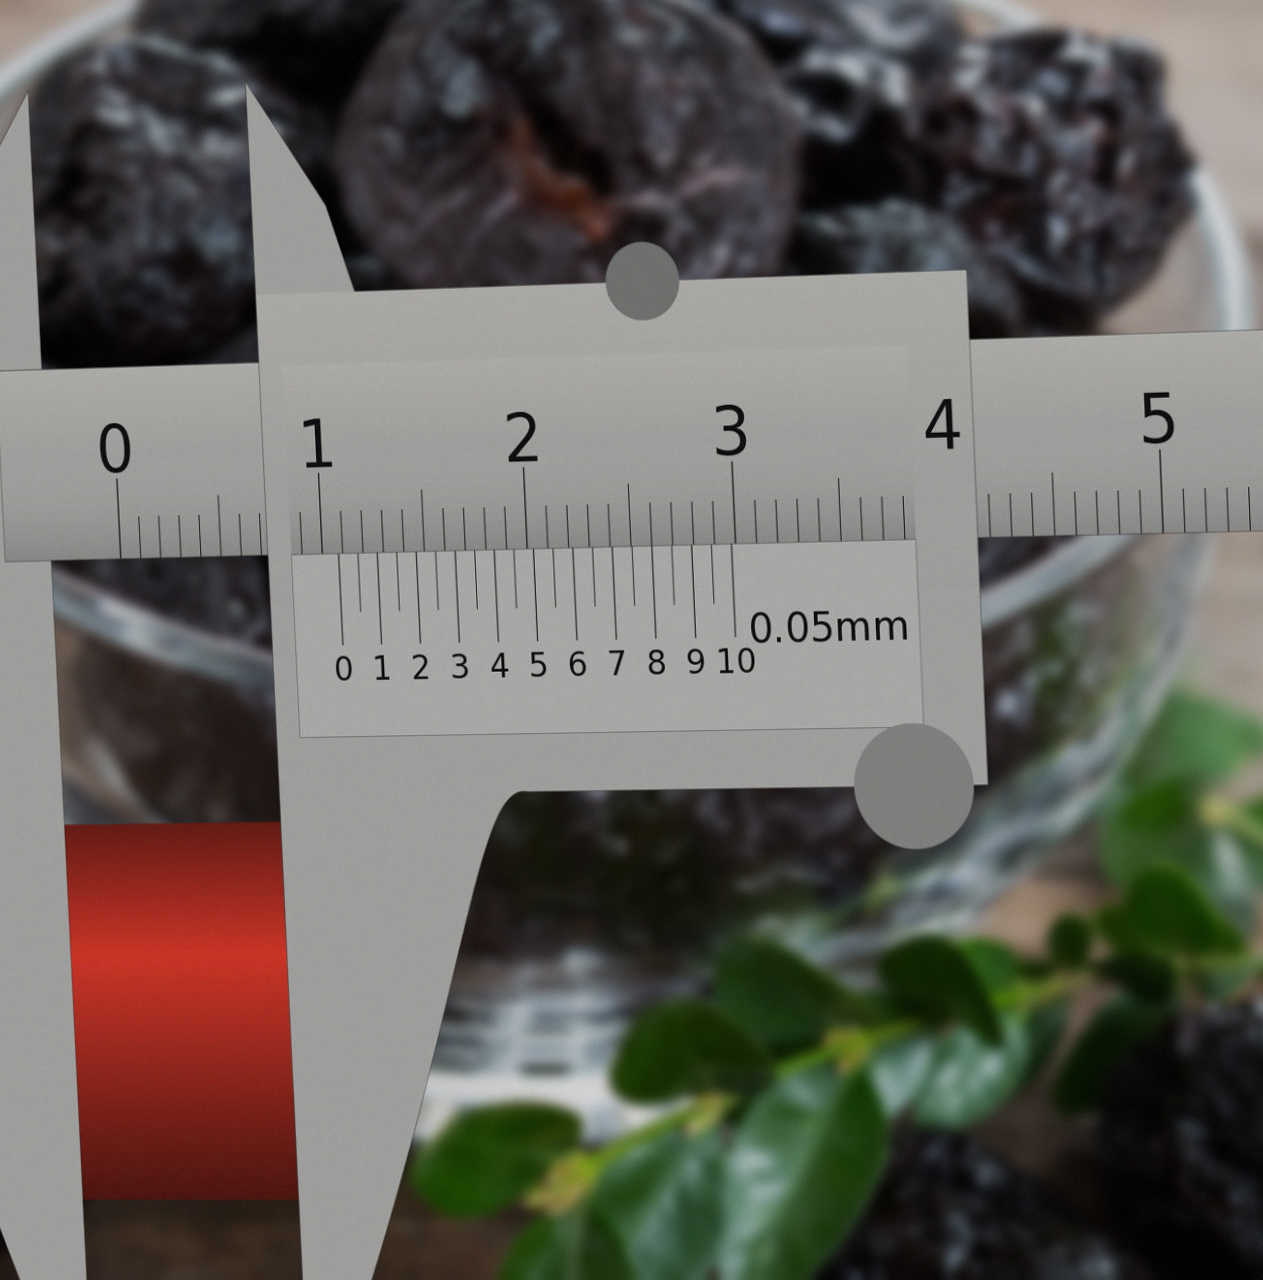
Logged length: 10.8,mm
